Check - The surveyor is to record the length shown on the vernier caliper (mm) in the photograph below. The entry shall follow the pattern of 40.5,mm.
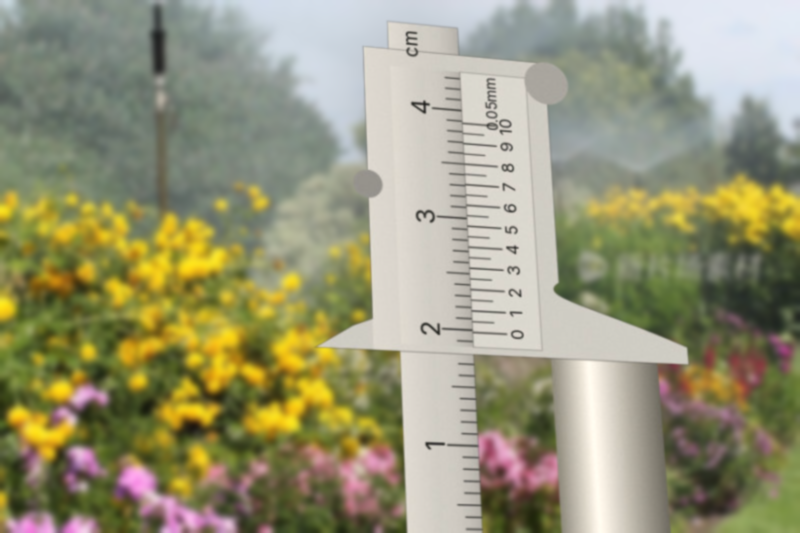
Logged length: 19.8,mm
